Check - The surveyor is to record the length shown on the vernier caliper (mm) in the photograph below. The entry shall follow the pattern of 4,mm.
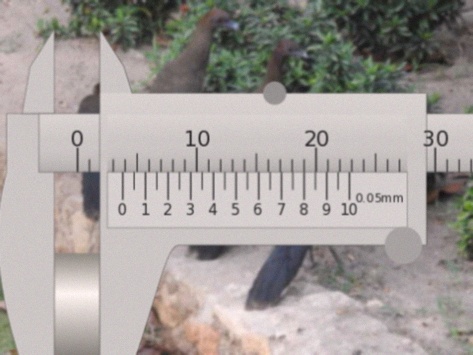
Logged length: 3.8,mm
